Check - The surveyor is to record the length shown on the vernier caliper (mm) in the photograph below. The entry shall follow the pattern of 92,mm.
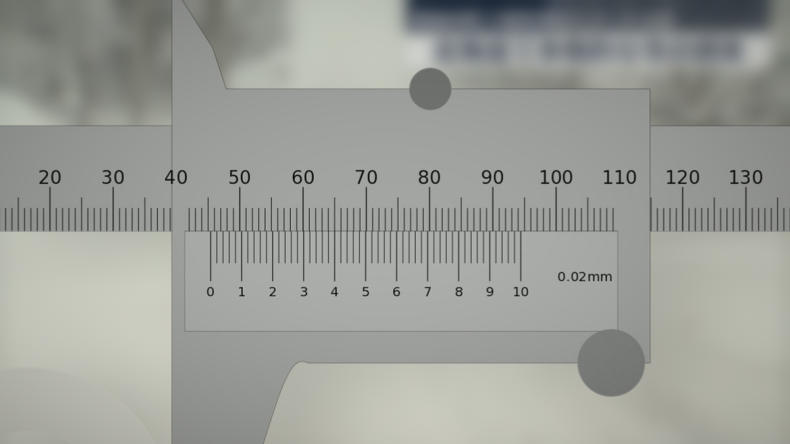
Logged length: 45.4,mm
